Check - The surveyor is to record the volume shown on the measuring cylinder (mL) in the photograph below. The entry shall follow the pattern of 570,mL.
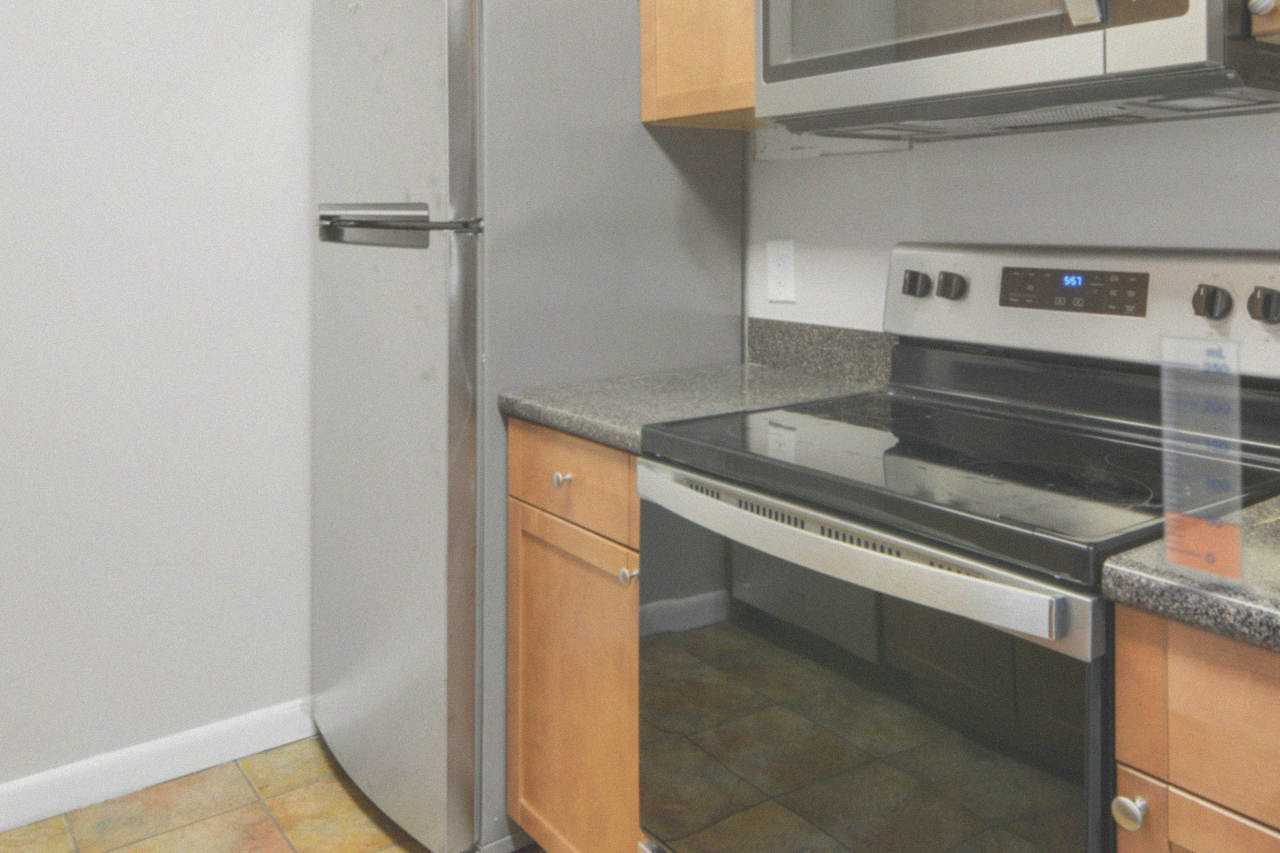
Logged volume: 50,mL
